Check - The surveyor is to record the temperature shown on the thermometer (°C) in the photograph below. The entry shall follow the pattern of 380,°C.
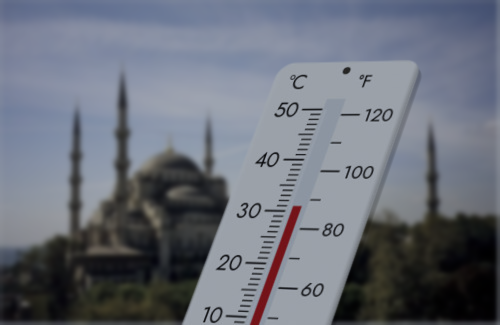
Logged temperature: 31,°C
